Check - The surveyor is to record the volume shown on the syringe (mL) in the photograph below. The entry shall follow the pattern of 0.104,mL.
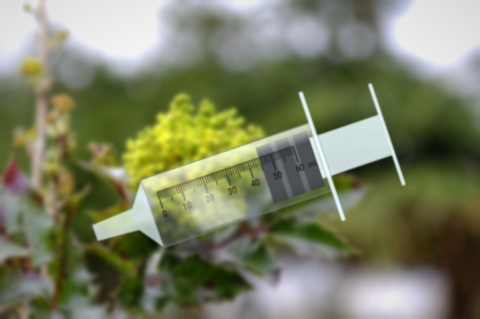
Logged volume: 45,mL
